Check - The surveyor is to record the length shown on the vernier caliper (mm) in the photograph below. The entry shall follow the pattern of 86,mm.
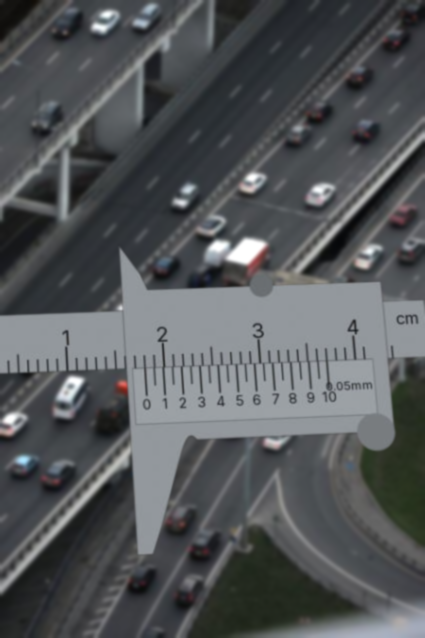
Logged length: 18.0,mm
